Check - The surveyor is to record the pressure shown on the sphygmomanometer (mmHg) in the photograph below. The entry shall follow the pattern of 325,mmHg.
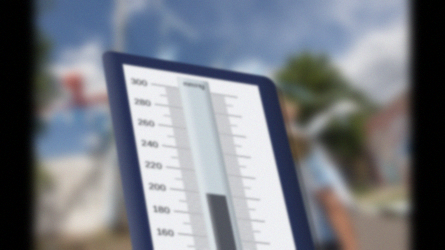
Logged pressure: 200,mmHg
